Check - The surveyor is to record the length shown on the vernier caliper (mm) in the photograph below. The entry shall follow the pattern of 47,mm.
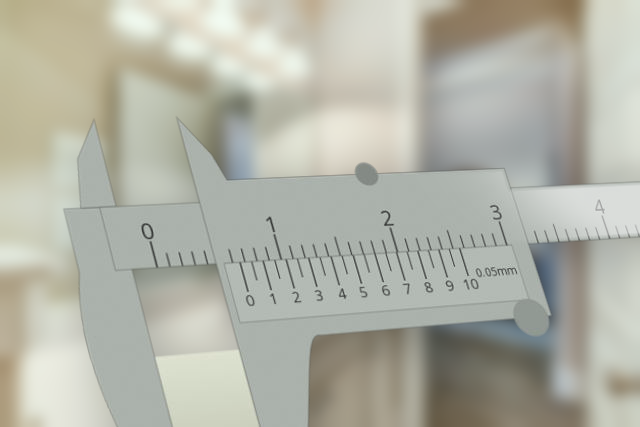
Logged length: 6.6,mm
